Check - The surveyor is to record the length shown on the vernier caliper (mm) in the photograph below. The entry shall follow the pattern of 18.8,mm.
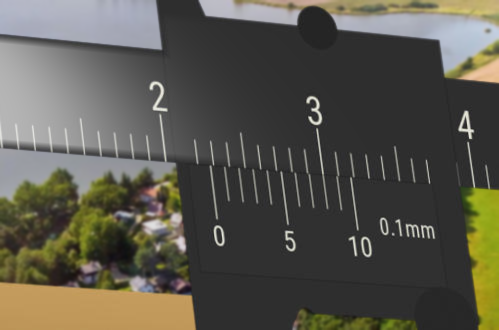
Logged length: 22.8,mm
